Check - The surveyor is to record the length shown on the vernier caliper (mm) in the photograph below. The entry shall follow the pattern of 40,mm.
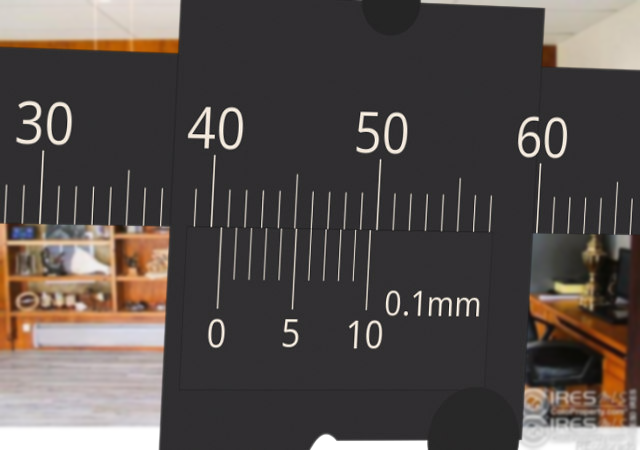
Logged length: 40.6,mm
